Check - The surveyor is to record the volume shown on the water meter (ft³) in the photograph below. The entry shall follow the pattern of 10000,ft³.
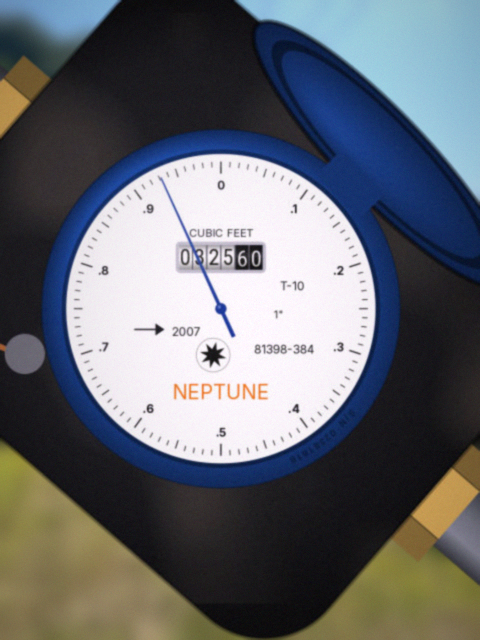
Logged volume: 32559.93,ft³
